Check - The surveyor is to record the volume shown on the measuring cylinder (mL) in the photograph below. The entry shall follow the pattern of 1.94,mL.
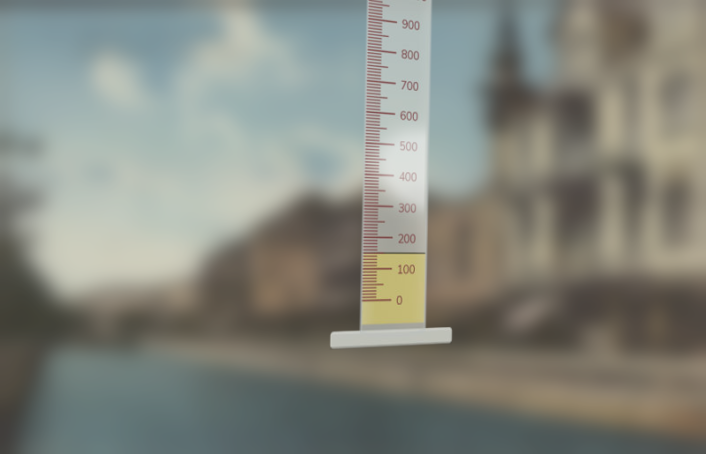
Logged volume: 150,mL
